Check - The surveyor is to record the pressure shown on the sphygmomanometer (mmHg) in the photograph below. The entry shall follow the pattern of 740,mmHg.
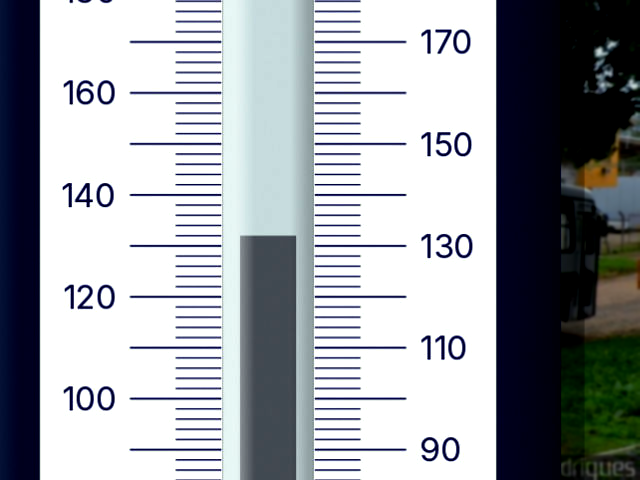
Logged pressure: 132,mmHg
